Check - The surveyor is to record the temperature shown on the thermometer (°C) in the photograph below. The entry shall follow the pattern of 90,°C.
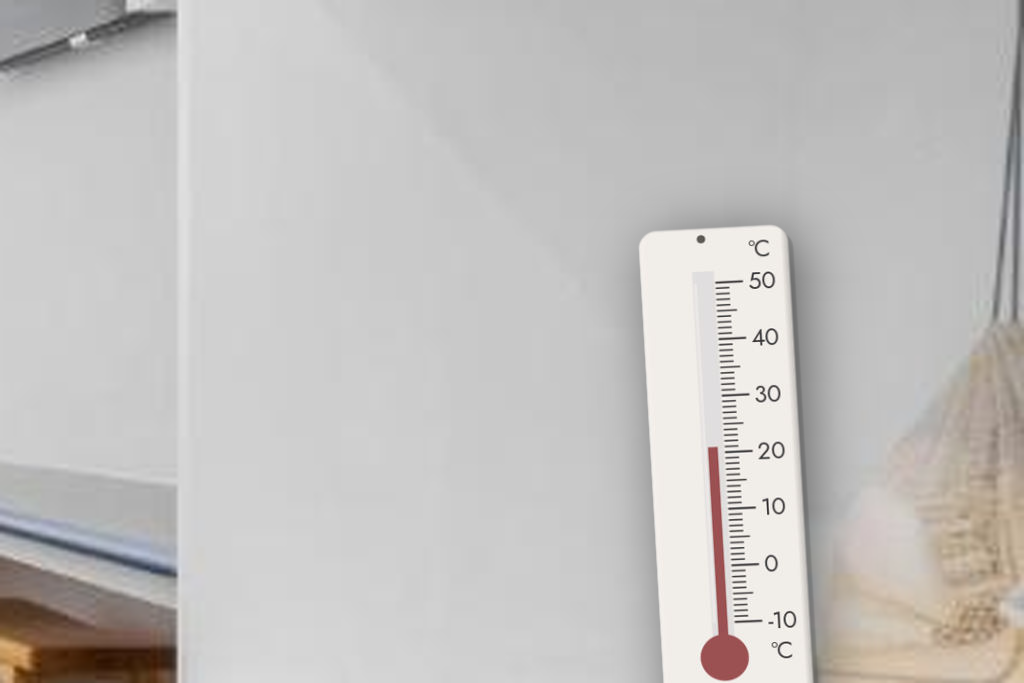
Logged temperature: 21,°C
